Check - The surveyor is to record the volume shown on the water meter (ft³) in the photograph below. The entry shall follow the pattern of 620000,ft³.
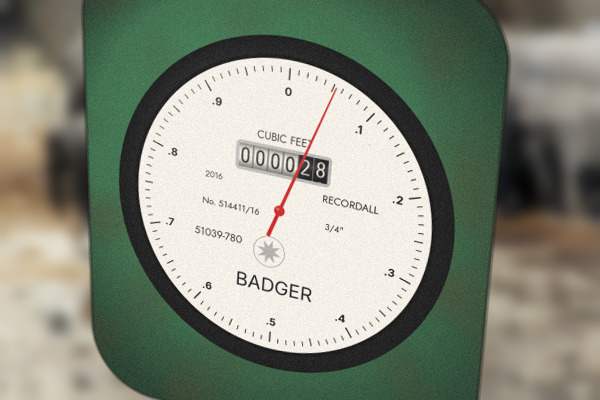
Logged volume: 28.05,ft³
